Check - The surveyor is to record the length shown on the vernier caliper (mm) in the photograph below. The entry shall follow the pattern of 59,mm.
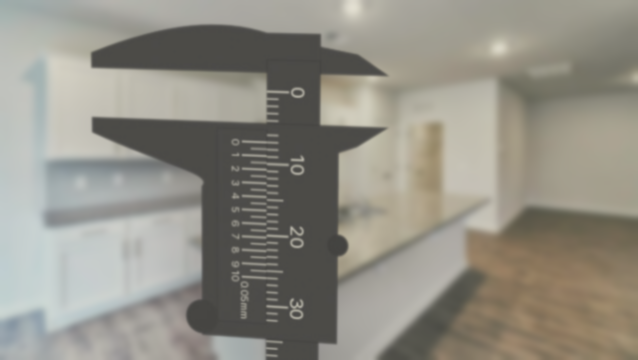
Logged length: 7.0,mm
